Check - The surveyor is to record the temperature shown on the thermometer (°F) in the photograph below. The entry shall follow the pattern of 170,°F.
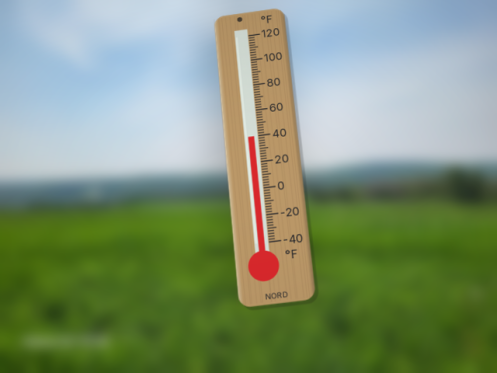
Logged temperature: 40,°F
